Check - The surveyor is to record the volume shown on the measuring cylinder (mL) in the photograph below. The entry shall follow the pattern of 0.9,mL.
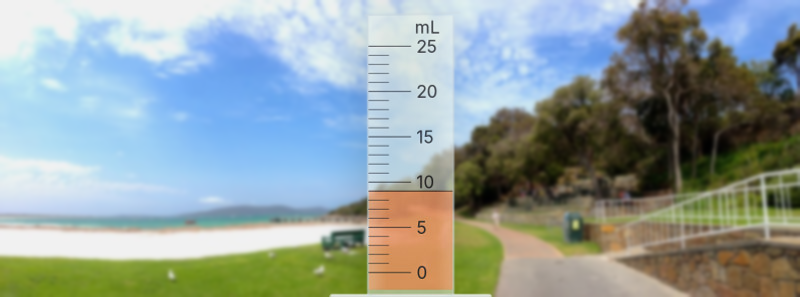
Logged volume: 9,mL
